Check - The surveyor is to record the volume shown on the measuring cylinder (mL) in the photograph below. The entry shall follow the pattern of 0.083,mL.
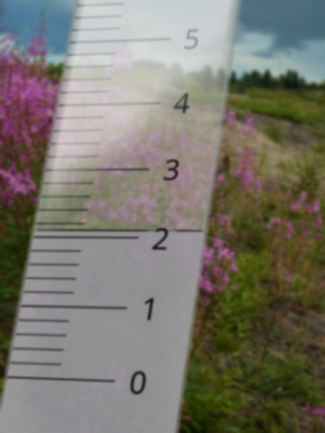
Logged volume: 2.1,mL
